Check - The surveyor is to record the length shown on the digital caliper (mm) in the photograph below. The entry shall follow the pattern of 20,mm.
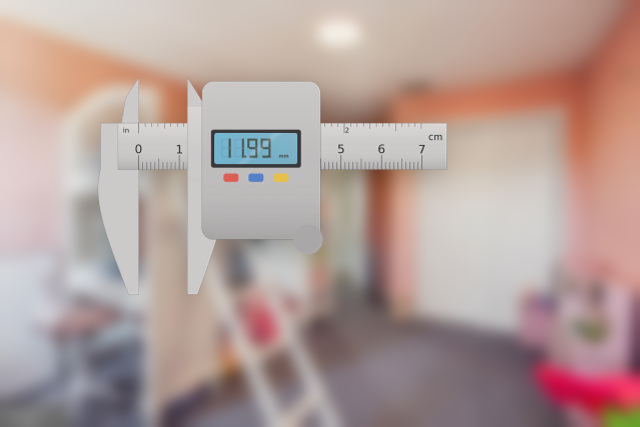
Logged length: 11.99,mm
